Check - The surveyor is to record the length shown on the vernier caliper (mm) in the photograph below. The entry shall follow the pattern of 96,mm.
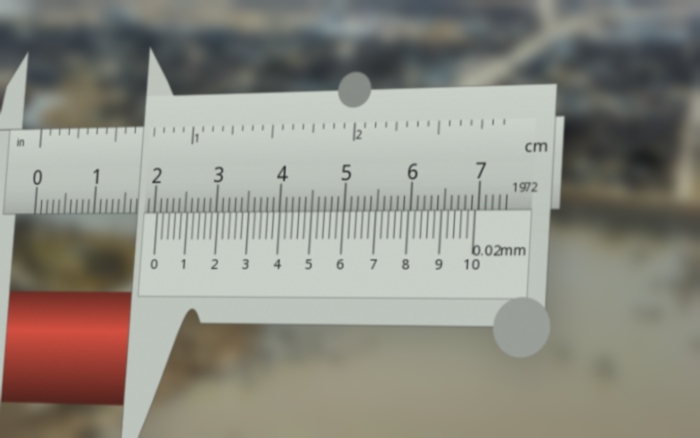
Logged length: 20.5,mm
